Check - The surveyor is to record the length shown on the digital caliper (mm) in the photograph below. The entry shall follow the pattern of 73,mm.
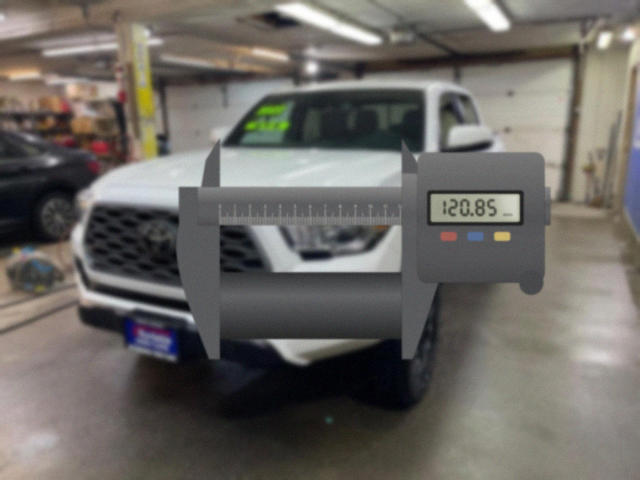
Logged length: 120.85,mm
